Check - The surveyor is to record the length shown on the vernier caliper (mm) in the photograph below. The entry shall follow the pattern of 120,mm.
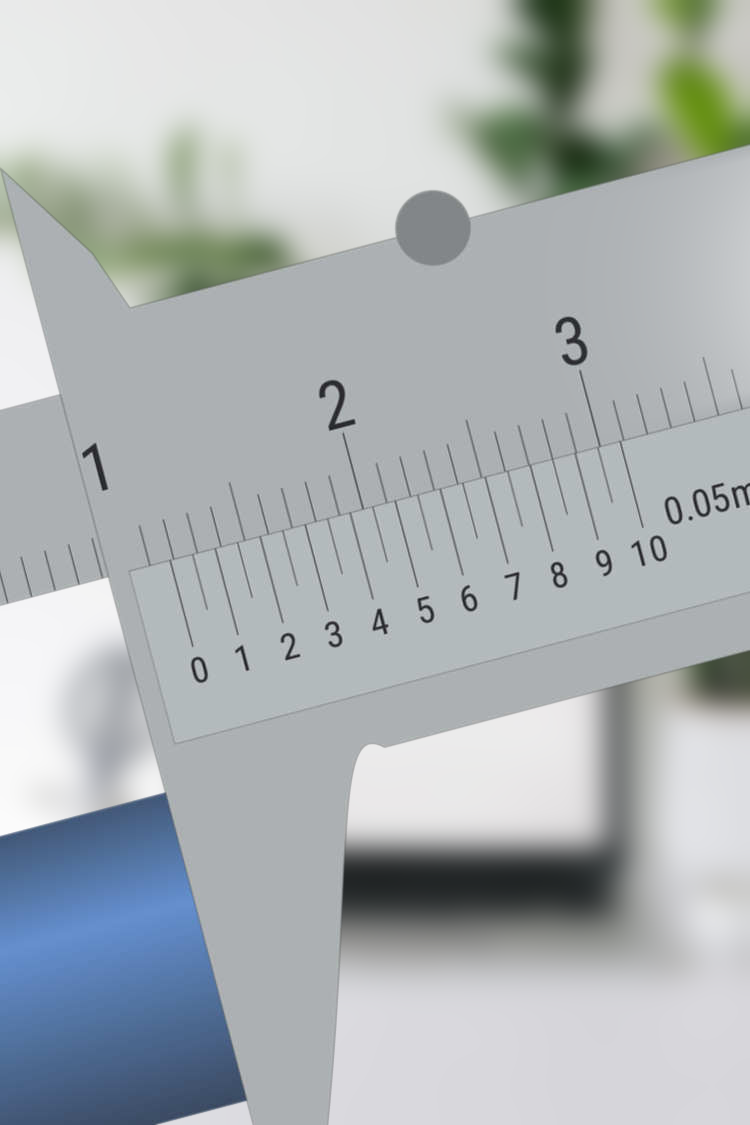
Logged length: 11.85,mm
